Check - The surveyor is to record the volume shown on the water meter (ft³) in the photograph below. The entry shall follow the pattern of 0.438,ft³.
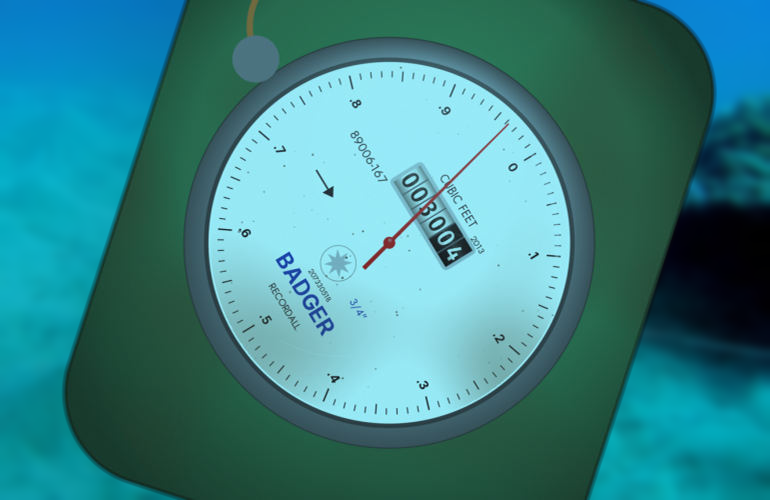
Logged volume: 3003.96,ft³
